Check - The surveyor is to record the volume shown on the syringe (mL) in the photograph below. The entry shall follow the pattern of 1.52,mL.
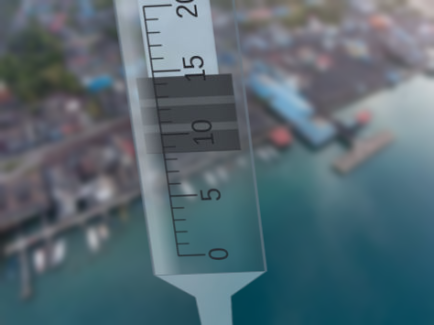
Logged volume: 8.5,mL
